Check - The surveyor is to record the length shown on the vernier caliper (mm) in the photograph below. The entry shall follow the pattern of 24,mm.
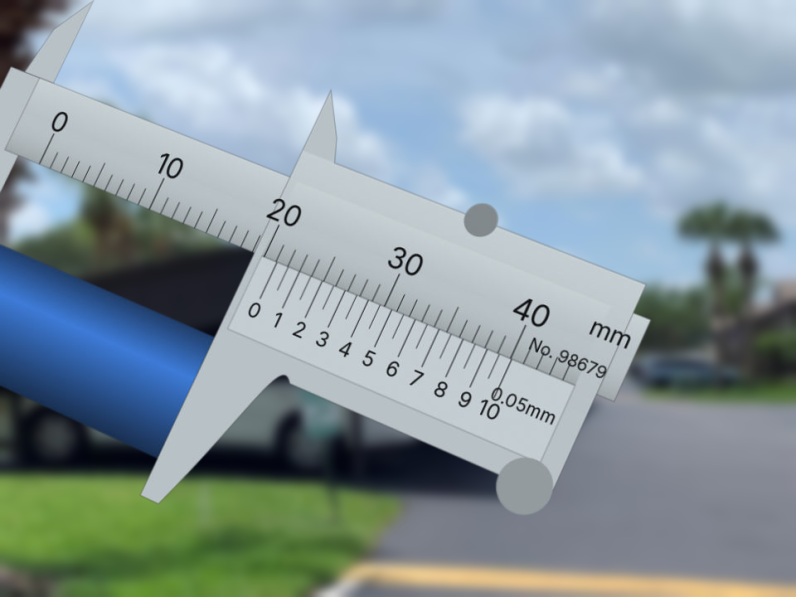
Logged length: 21.1,mm
